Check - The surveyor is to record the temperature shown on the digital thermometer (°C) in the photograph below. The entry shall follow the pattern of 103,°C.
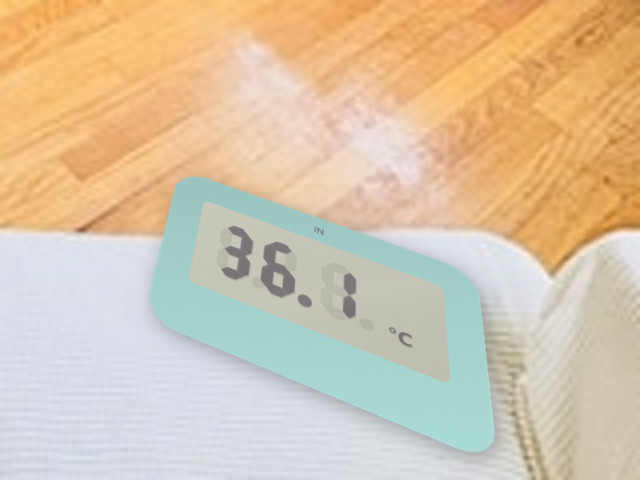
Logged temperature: 36.1,°C
